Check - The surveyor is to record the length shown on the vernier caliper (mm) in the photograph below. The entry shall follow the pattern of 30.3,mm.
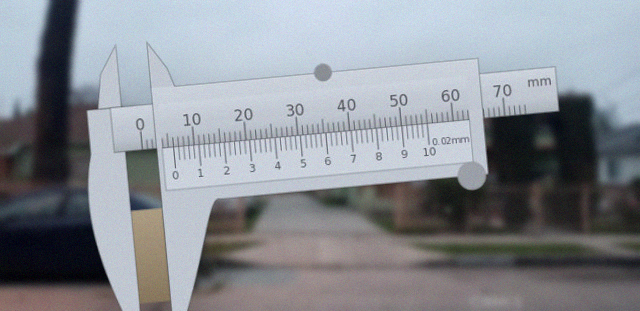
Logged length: 6.0,mm
